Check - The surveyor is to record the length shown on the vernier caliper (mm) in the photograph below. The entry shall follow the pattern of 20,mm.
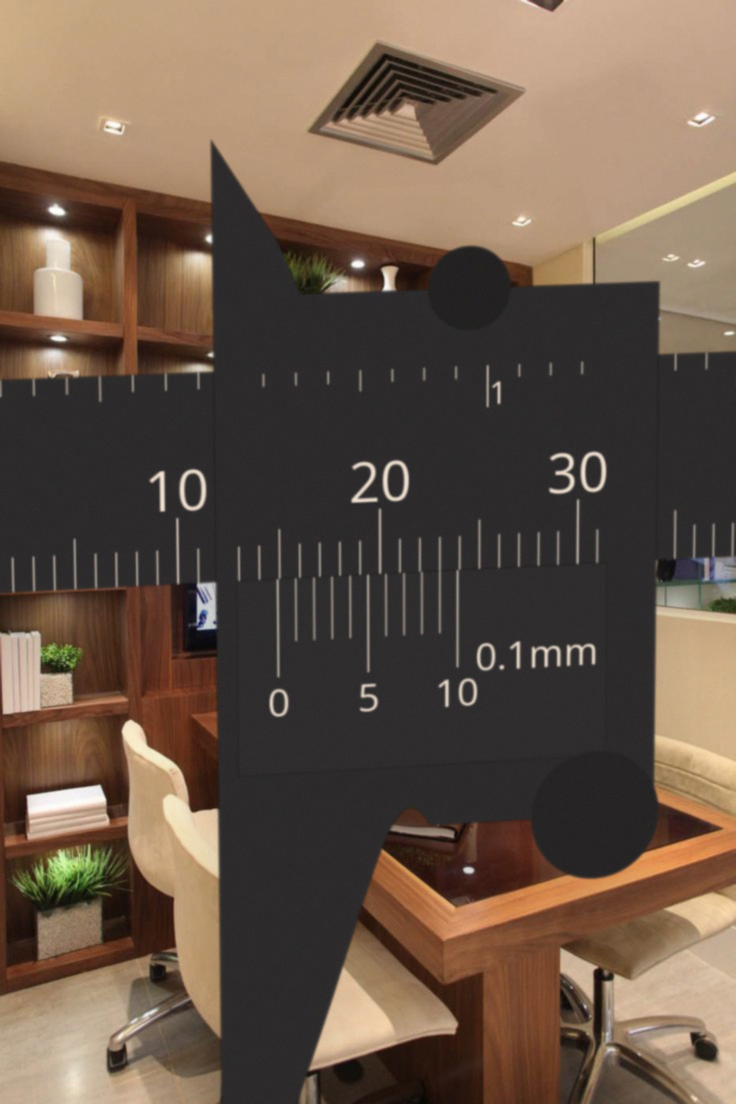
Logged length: 14.9,mm
